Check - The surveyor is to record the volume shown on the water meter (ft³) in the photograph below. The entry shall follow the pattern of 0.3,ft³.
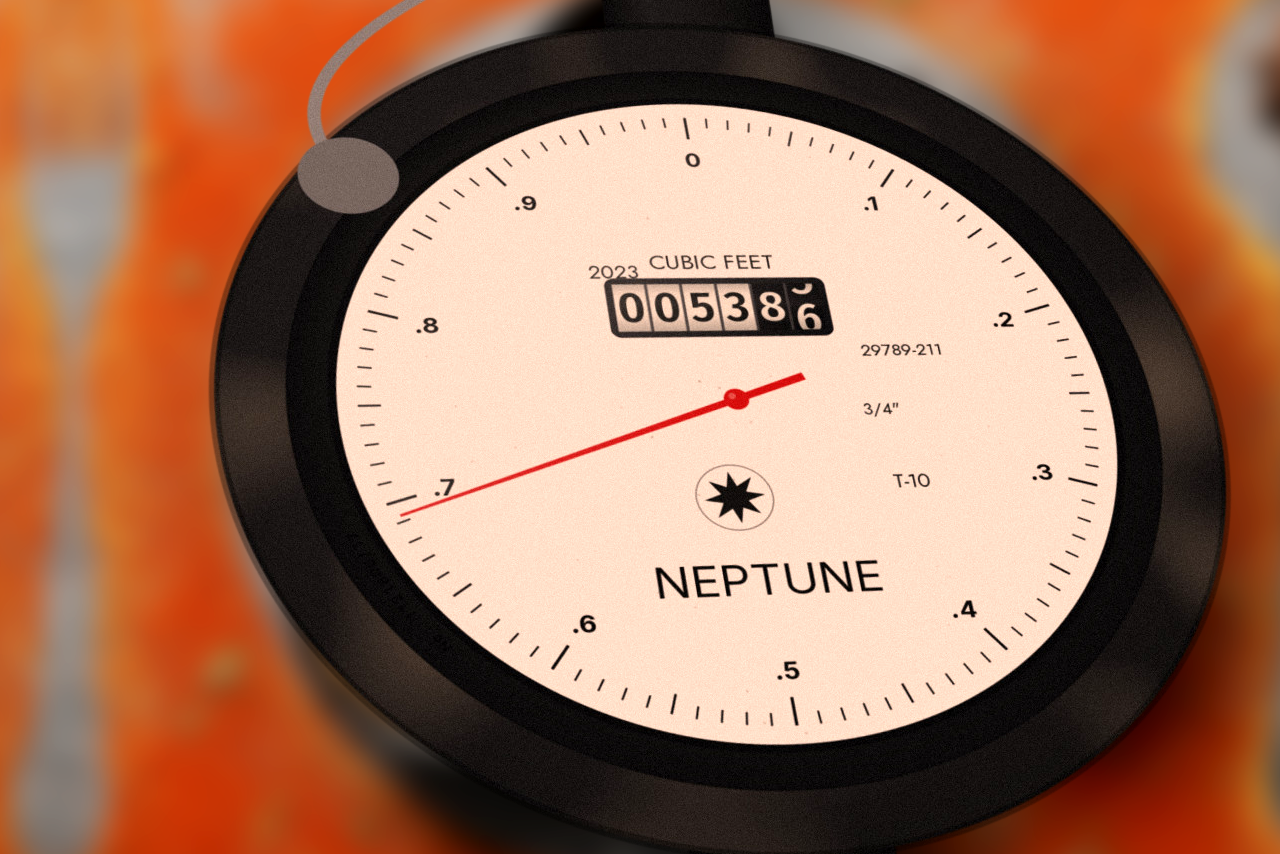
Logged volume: 5385.69,ft³
